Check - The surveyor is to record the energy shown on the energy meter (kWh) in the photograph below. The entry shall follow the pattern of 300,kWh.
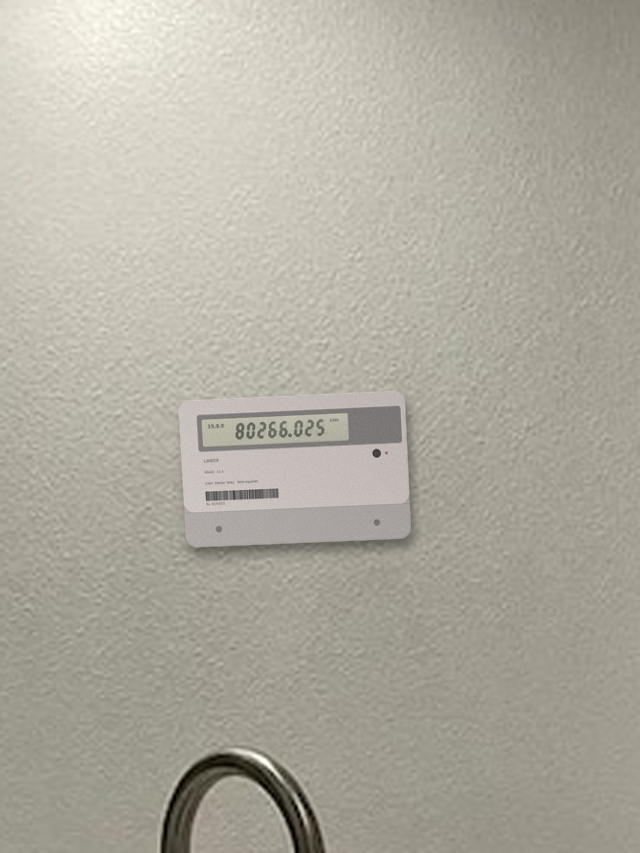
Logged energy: 80266.025,kWh
